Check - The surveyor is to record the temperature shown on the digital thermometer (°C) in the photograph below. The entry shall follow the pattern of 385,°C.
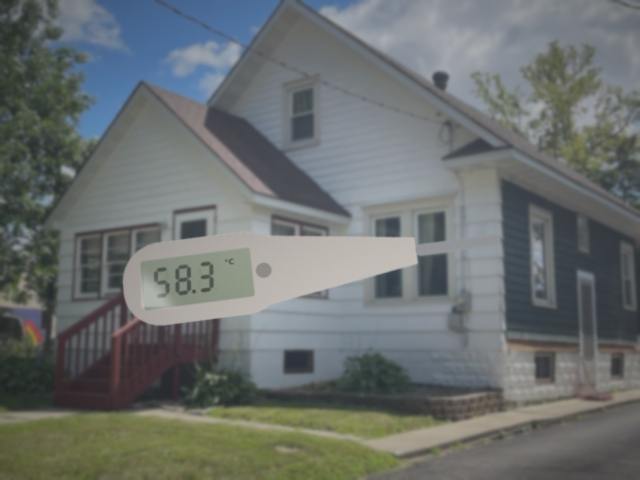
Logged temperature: 58.3,°C
